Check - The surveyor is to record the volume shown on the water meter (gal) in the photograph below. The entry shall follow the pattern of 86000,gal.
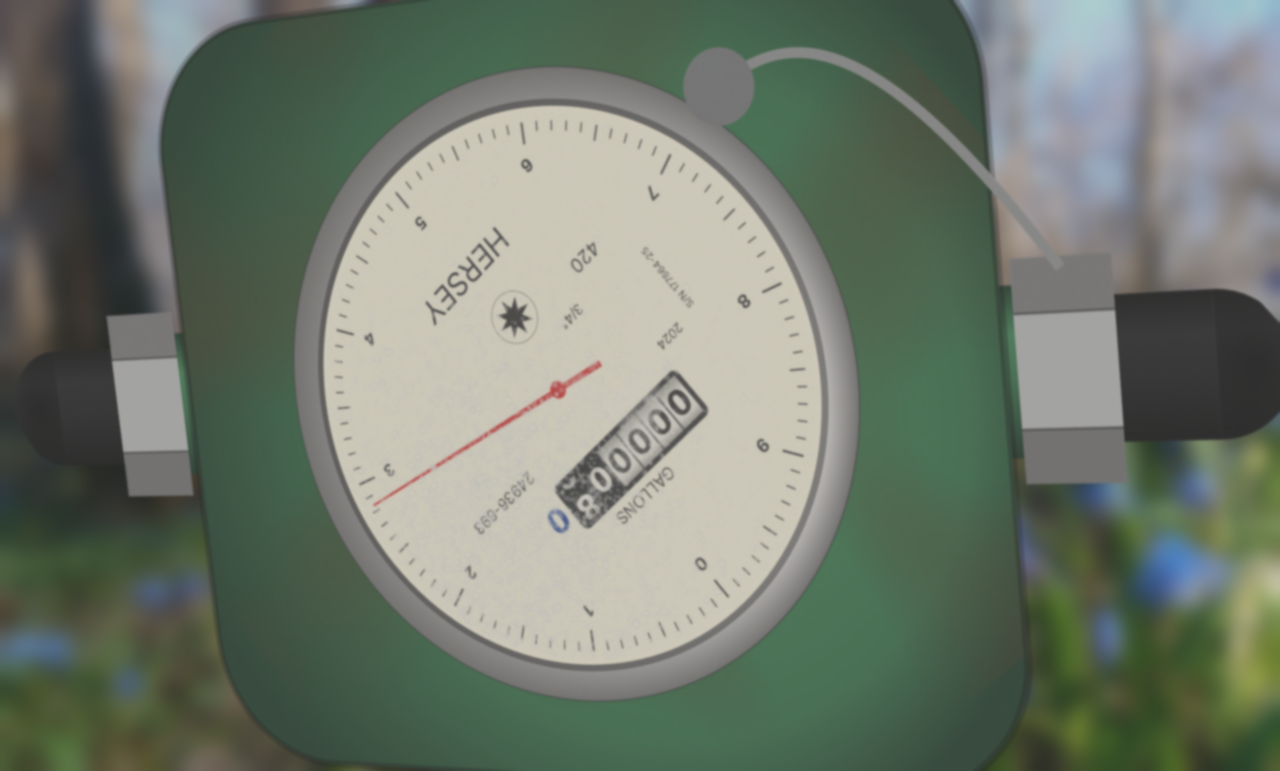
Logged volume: 82.8,gal
